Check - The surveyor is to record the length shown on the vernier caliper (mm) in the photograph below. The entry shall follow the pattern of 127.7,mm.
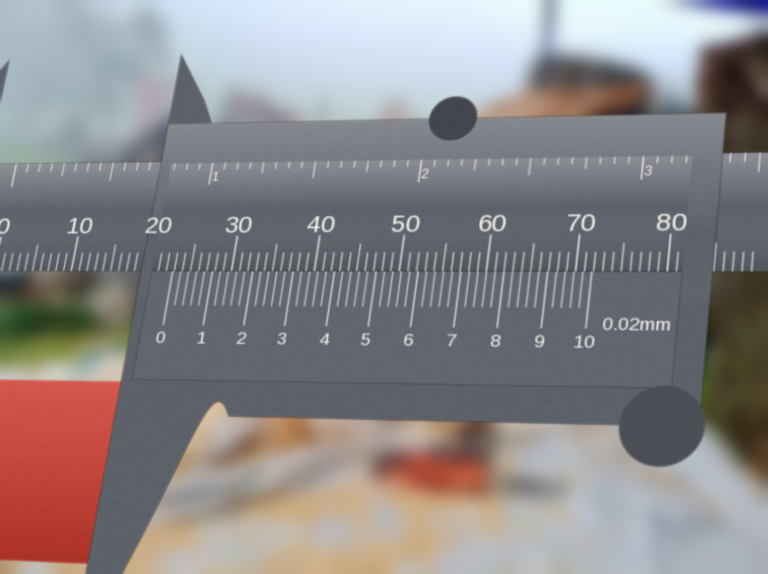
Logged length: 22.8,mm
